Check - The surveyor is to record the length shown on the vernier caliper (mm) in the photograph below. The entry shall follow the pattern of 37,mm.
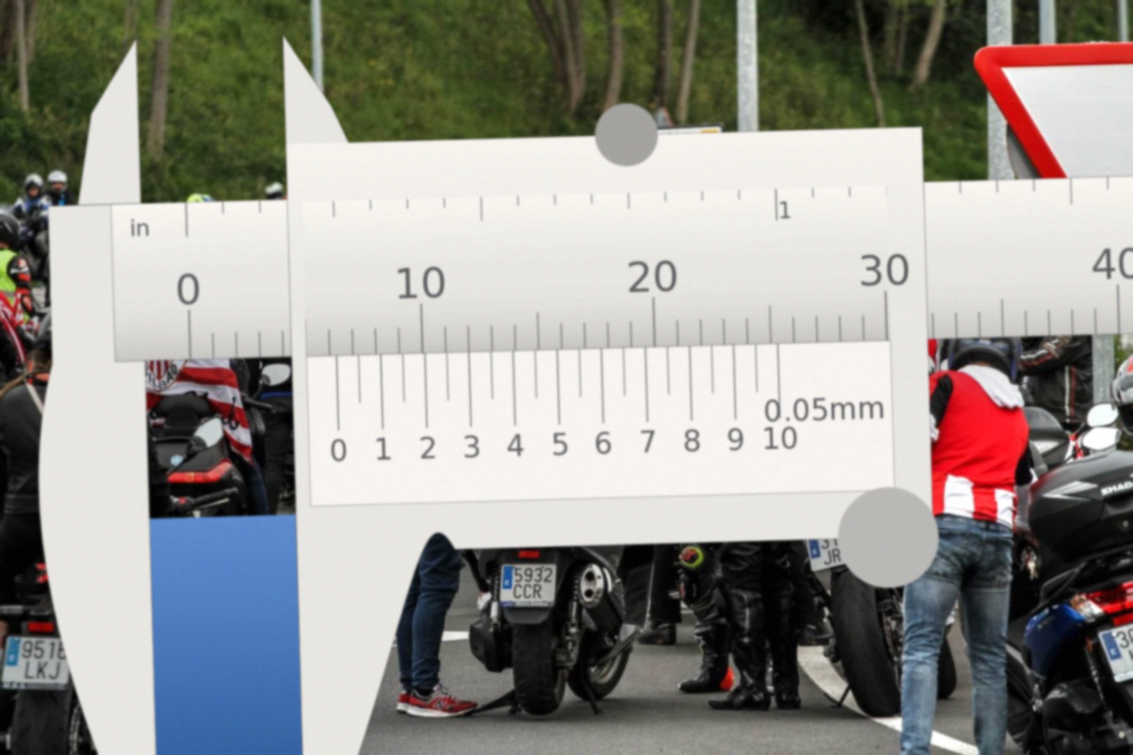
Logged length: 6.3,mm
